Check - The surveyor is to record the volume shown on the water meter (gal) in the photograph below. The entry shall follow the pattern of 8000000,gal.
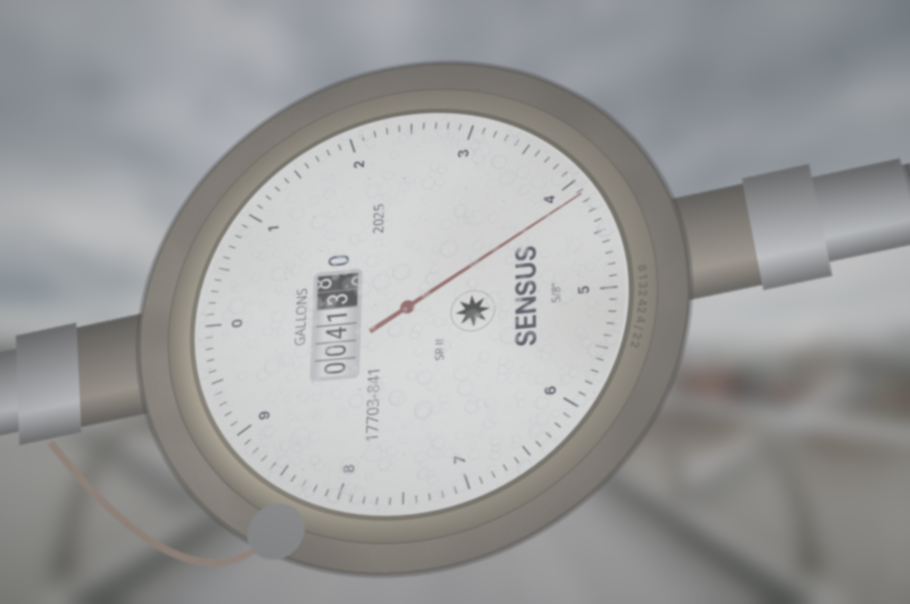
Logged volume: 41384.1,gal
